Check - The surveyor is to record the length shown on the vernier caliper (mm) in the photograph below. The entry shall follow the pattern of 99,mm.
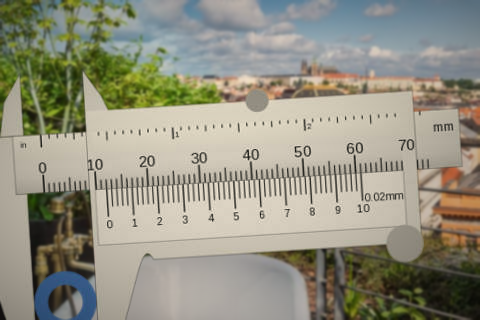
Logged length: 12.0,mm
